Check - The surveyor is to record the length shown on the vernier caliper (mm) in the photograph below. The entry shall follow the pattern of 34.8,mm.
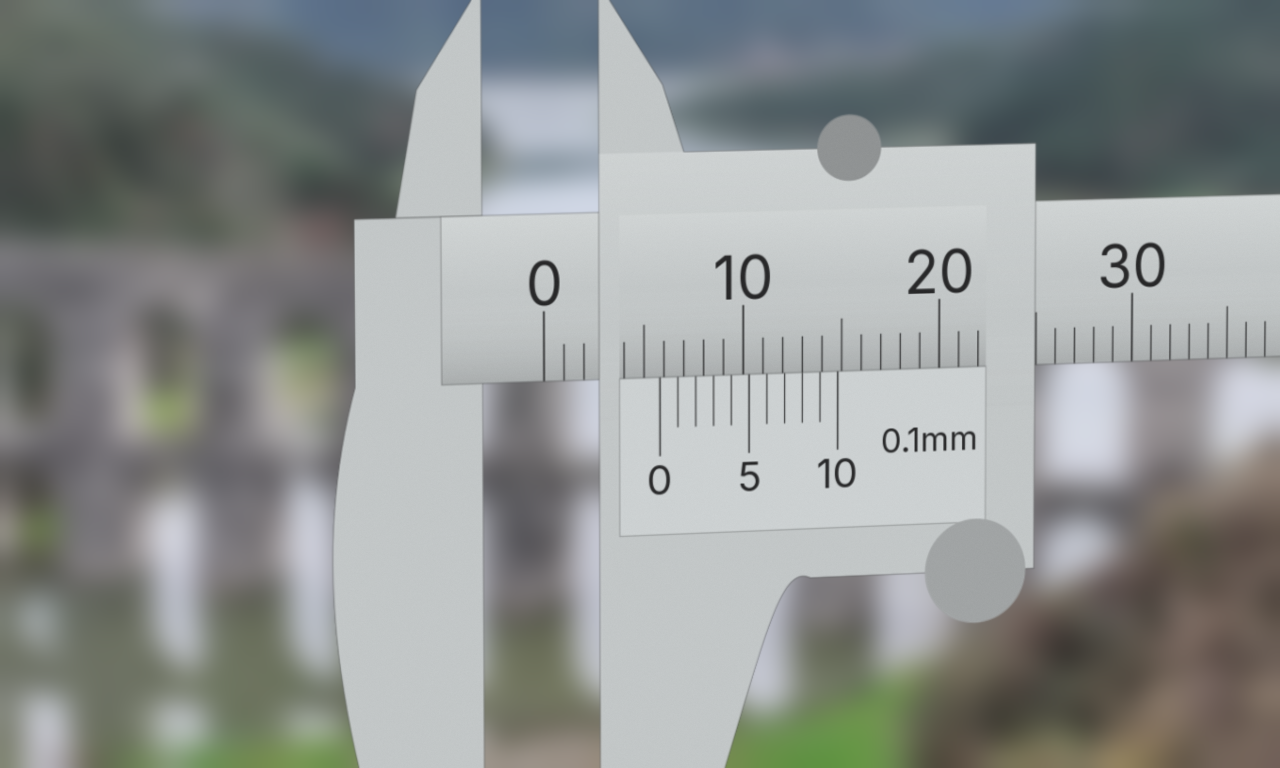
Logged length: 5.8,mm
